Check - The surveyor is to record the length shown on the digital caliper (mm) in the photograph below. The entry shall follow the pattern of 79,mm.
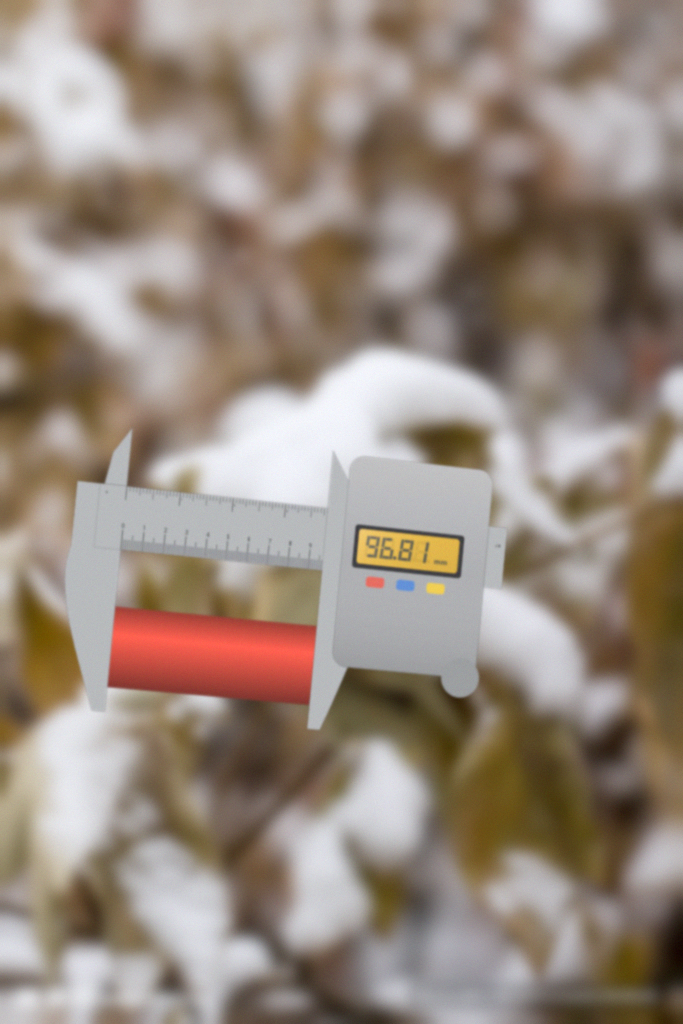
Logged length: 96.81,mm
